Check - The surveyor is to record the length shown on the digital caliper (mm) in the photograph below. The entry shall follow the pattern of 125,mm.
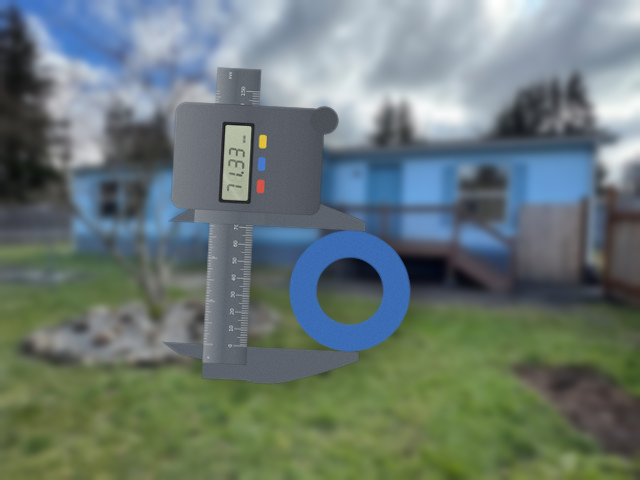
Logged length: 71.33,mm
